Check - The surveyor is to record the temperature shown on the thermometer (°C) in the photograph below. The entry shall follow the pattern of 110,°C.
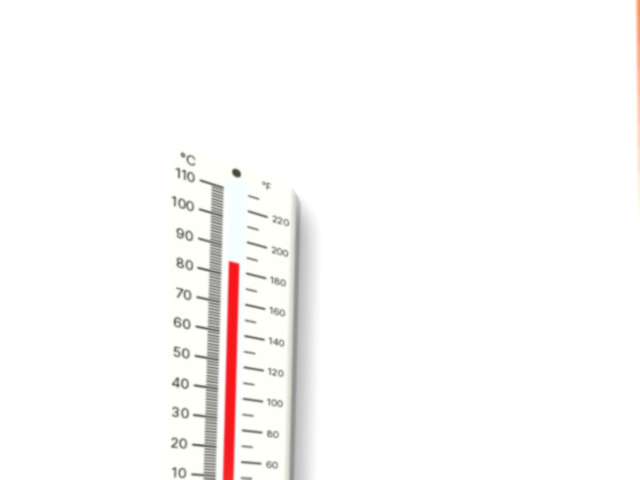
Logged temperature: 85,°C
